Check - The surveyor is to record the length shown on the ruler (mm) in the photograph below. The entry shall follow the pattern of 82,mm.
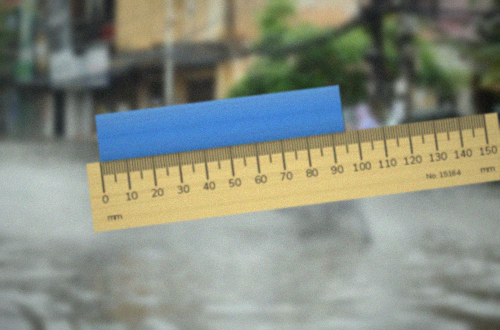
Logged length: 95,mm
